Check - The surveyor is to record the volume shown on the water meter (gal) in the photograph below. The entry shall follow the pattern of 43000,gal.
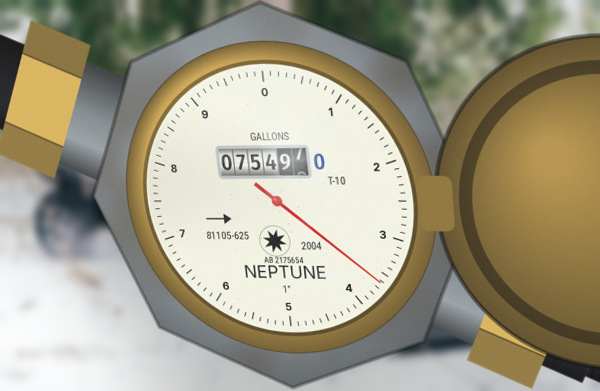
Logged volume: 754973.6,gal
